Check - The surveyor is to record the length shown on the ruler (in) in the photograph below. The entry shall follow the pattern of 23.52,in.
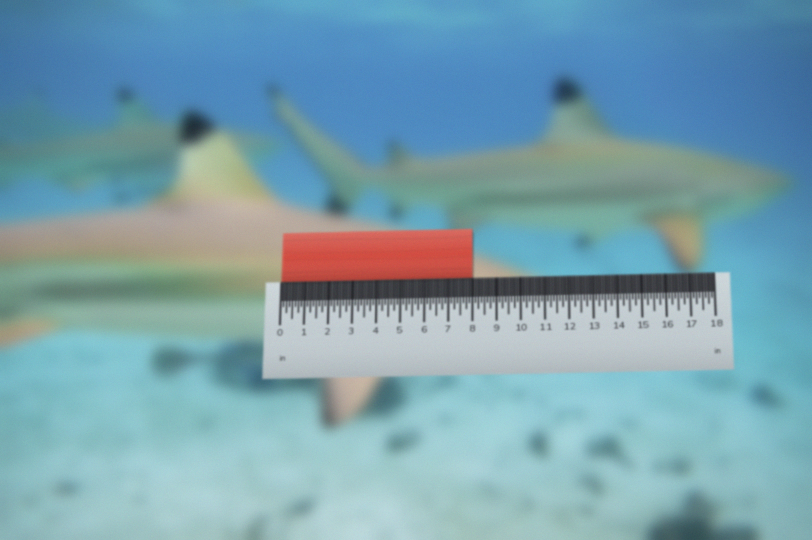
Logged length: 8,in
